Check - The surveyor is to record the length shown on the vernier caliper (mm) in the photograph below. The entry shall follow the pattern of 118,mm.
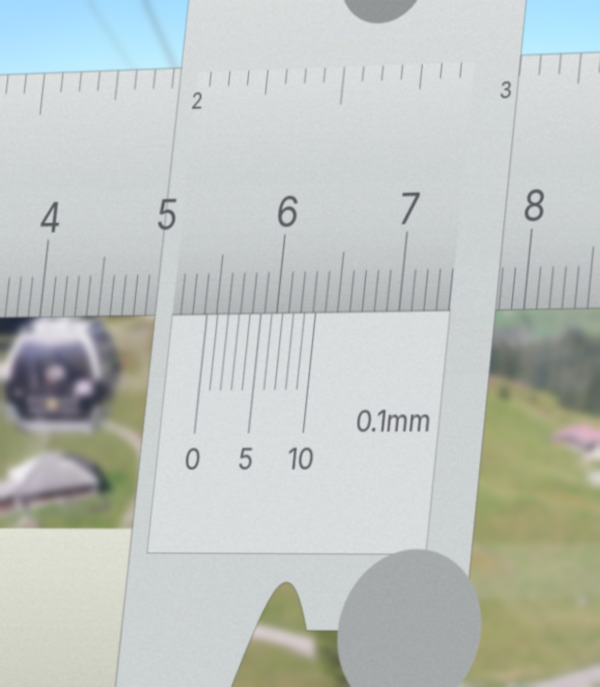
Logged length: 54.2,mm
